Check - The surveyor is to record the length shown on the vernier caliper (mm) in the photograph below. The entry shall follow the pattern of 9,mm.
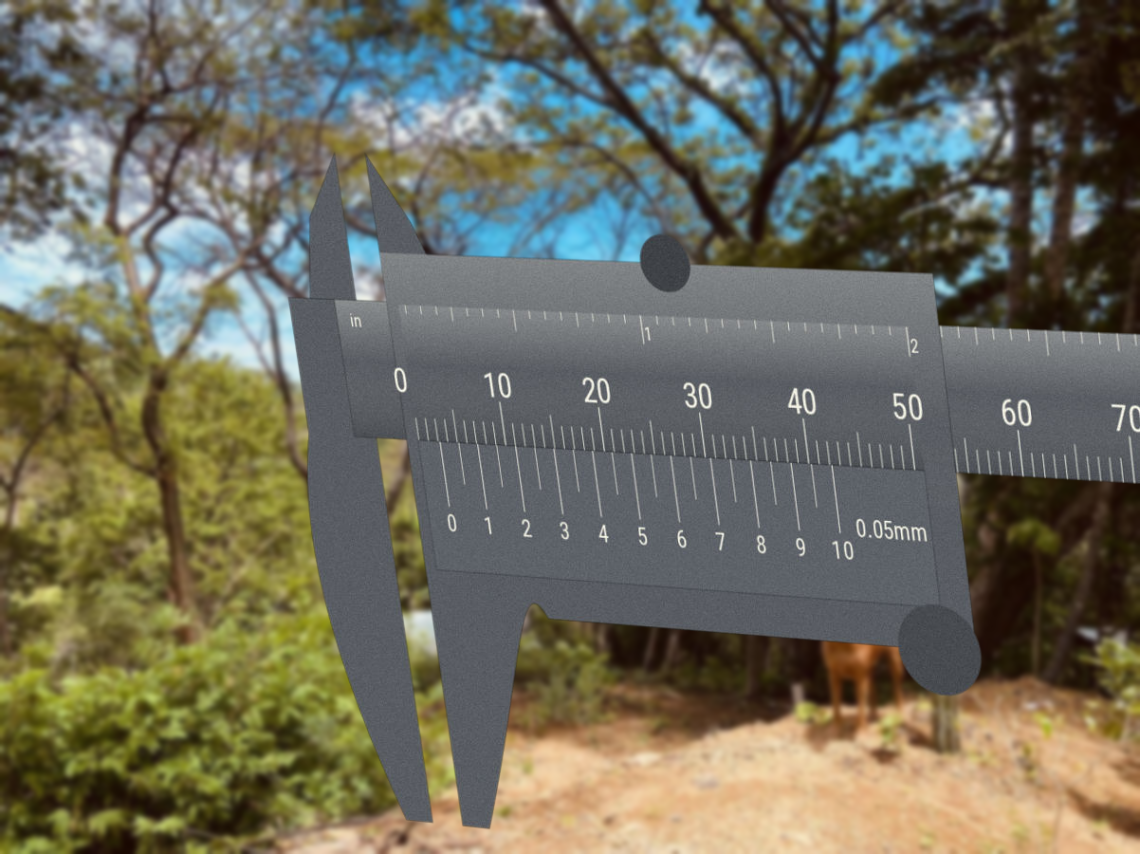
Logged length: 3.2,mm
